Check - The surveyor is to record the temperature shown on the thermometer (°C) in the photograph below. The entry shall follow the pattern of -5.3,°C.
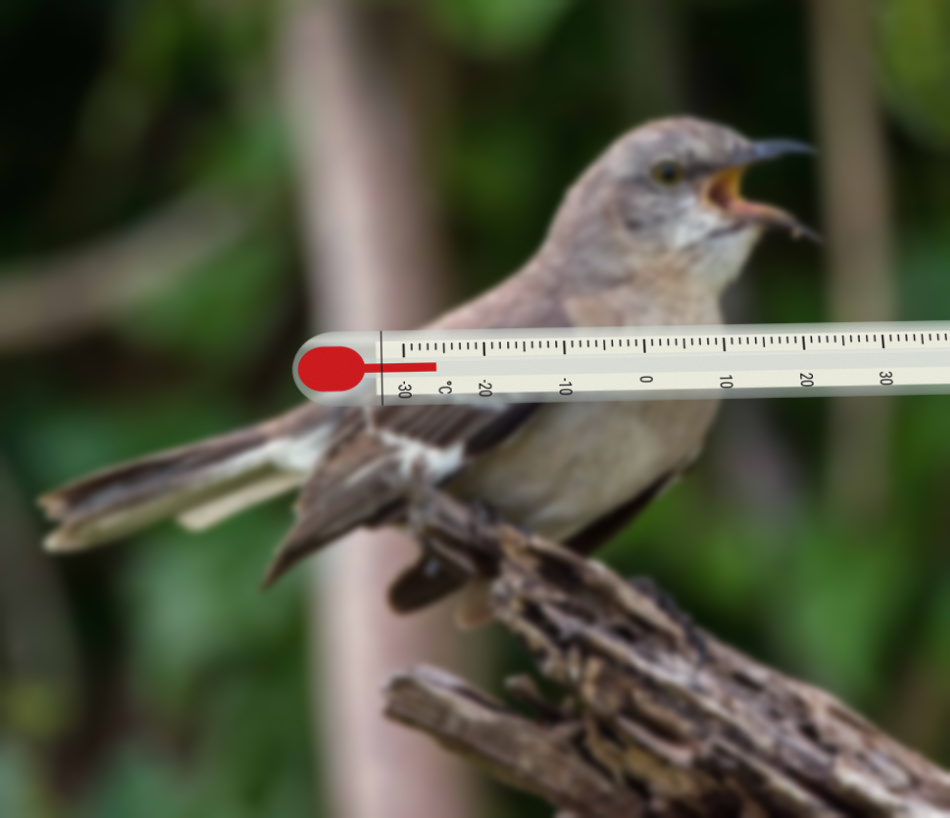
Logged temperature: -26,°C
